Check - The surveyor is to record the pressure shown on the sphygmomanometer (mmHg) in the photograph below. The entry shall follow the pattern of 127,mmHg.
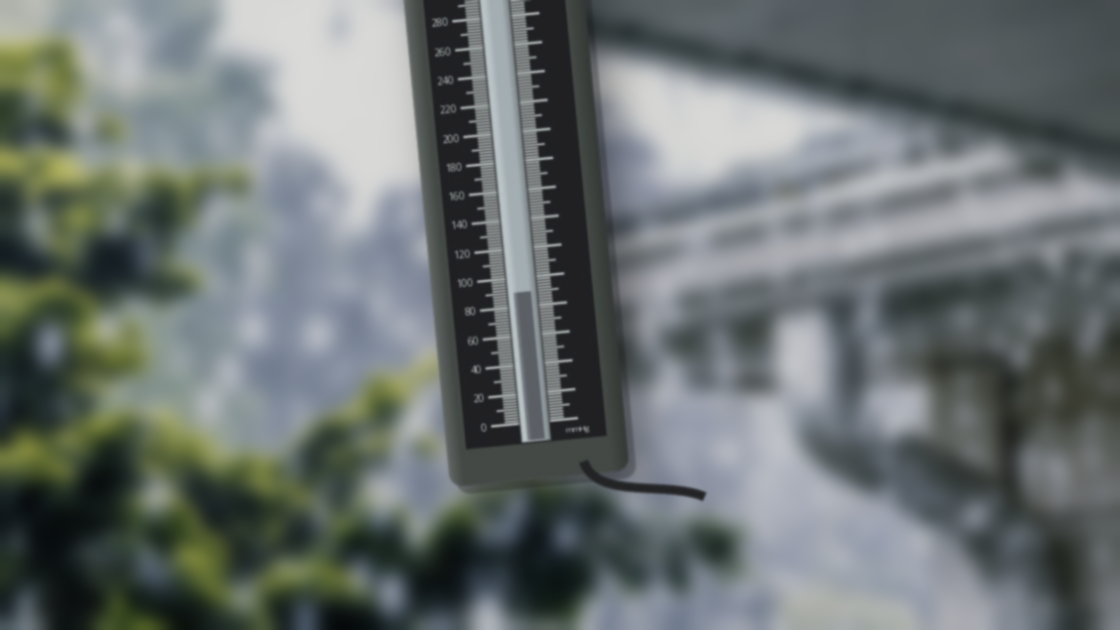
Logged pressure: 90,mmHg
